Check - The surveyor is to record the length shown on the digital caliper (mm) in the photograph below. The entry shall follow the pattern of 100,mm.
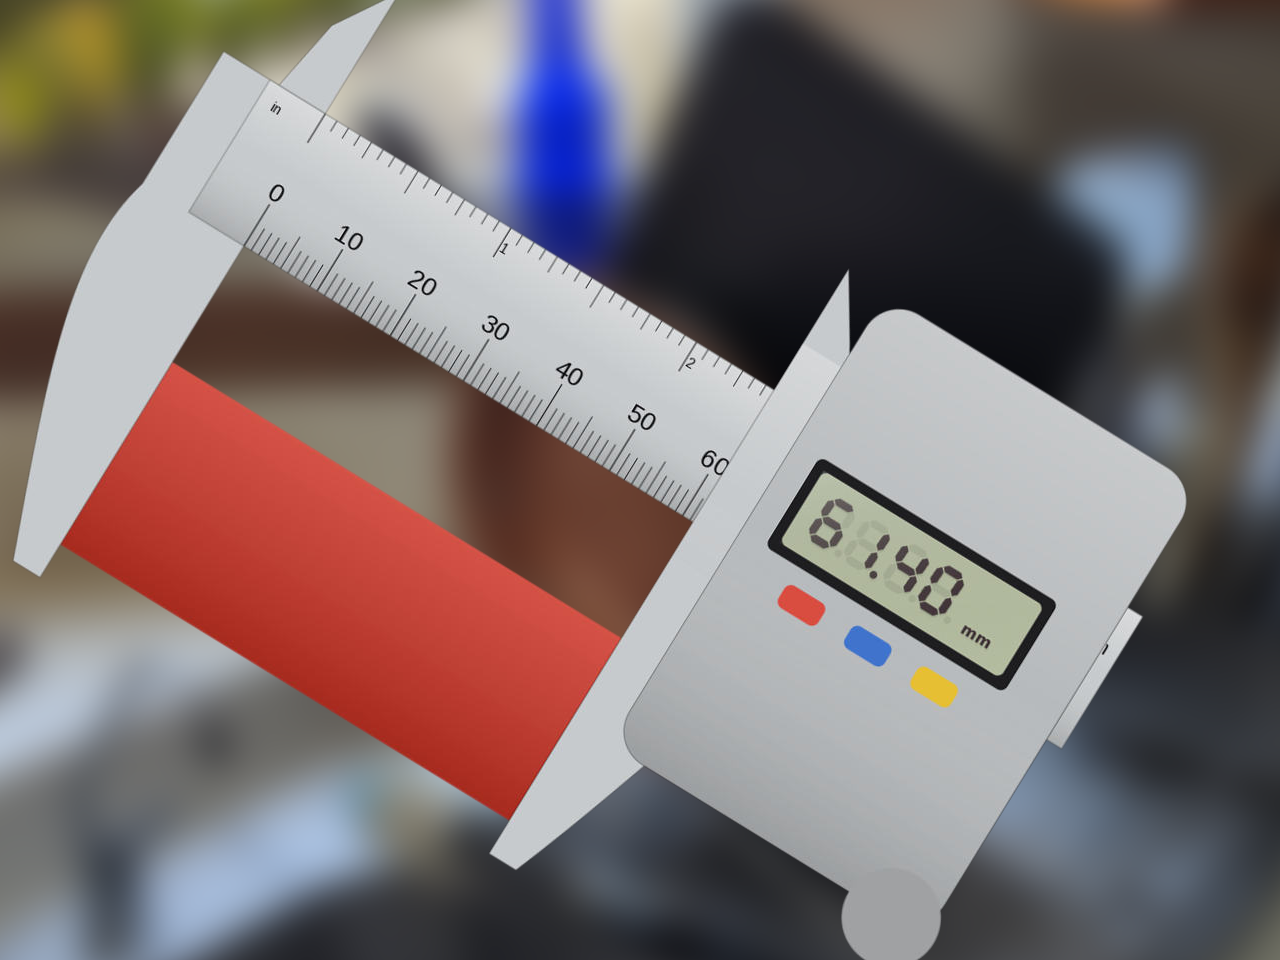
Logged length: 61.40,mm
